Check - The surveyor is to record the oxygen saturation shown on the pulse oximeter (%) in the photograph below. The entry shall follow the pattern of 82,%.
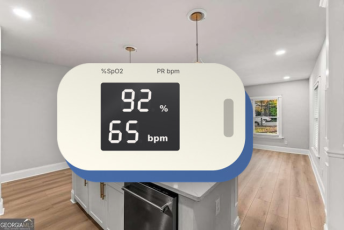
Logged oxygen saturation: 92,%
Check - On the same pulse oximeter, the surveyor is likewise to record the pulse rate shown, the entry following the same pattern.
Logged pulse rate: 65,bpm
